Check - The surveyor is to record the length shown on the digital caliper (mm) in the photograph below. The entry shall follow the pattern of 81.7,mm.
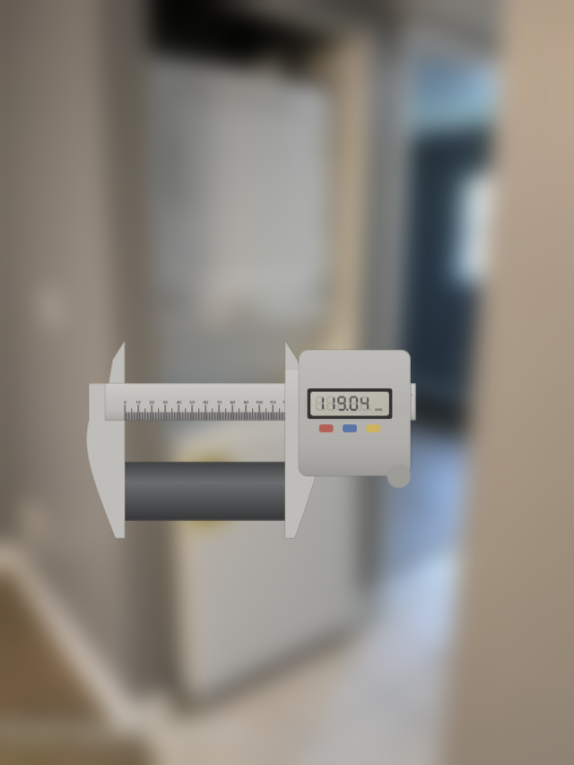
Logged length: 119.04,mm
